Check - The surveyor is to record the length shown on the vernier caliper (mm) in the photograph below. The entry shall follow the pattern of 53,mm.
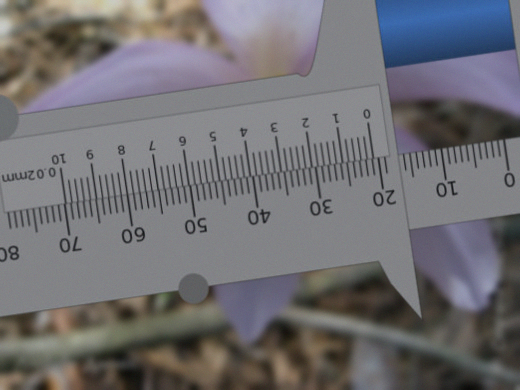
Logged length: 20.8,mm
